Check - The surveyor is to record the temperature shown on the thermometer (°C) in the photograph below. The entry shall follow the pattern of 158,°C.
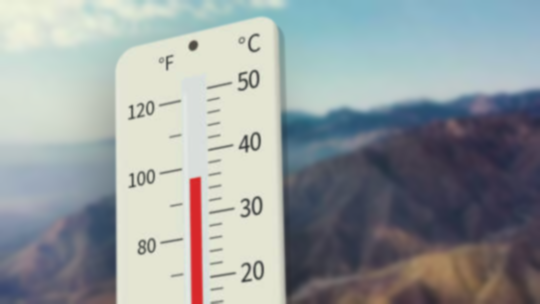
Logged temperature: 36,°C
